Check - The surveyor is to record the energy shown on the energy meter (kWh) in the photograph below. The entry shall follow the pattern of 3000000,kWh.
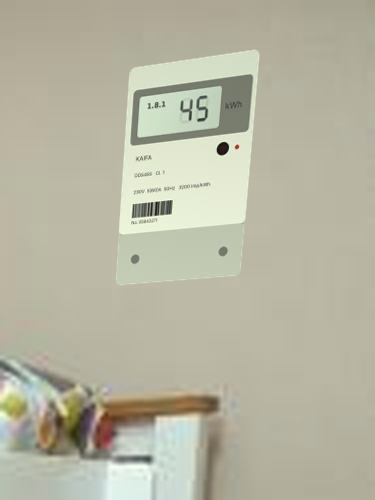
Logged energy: 45,kWh
